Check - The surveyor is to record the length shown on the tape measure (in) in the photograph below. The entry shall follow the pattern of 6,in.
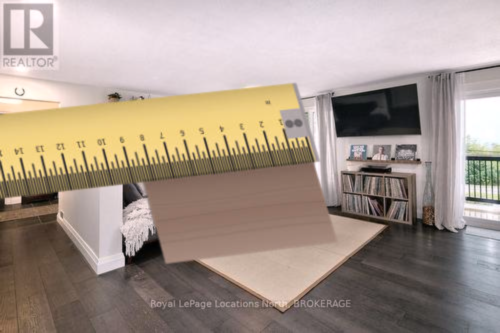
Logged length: 8.5,in
